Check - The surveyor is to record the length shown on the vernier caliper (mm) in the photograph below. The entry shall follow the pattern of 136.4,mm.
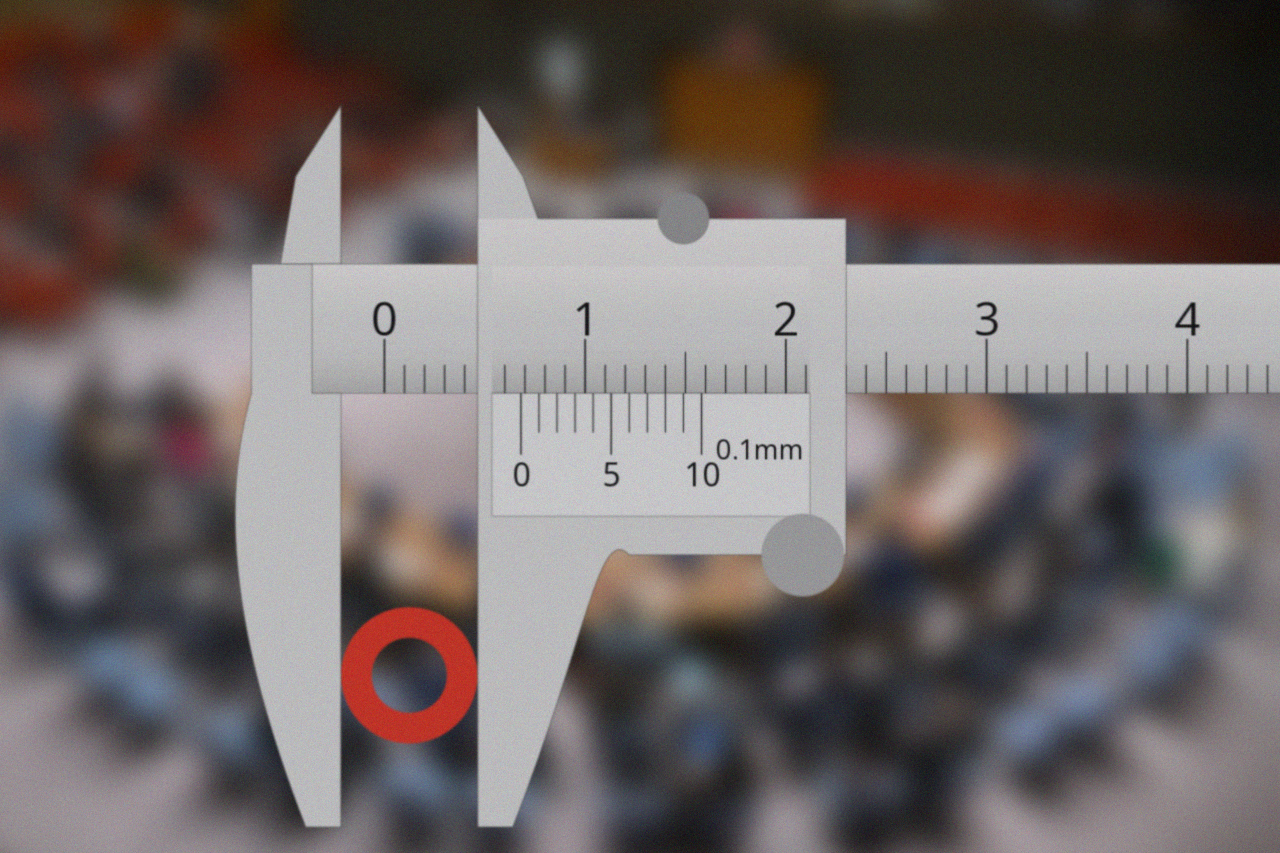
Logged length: 6.8,mm
